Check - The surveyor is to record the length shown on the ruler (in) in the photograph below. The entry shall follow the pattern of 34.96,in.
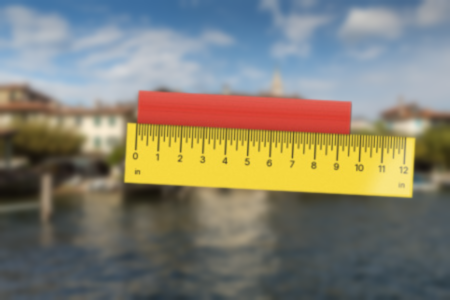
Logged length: 9.5,in
